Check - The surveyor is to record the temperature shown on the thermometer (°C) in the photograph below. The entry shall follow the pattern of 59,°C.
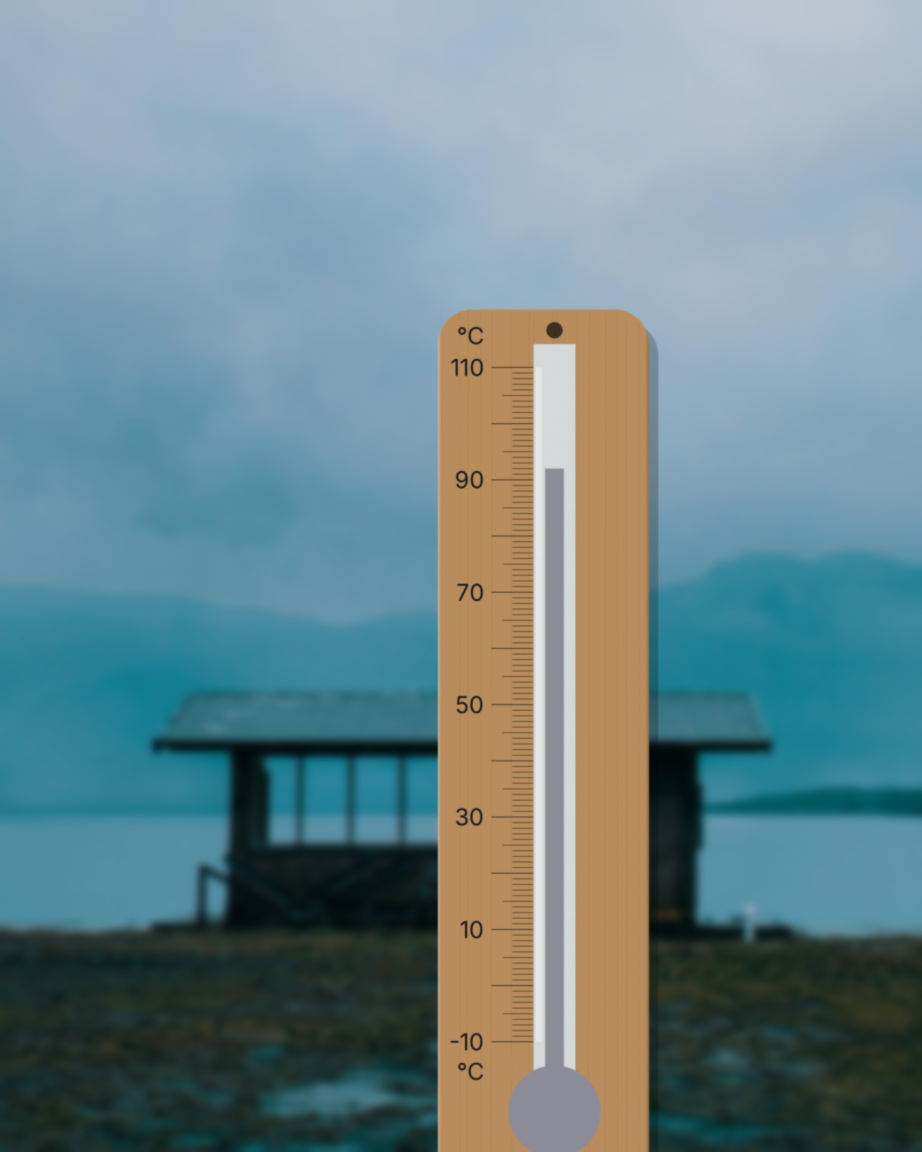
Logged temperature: 92,°C
